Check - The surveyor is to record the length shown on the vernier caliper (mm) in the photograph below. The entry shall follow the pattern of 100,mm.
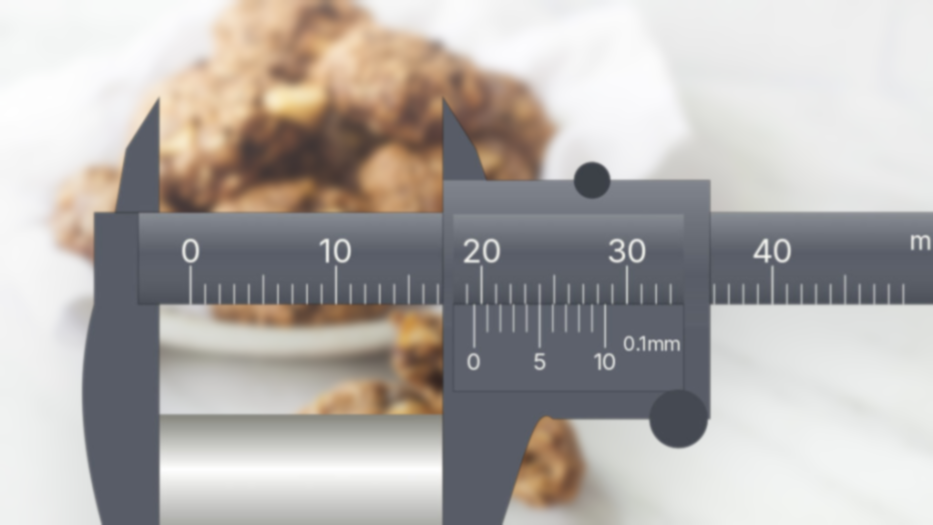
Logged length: 19.5,mm
